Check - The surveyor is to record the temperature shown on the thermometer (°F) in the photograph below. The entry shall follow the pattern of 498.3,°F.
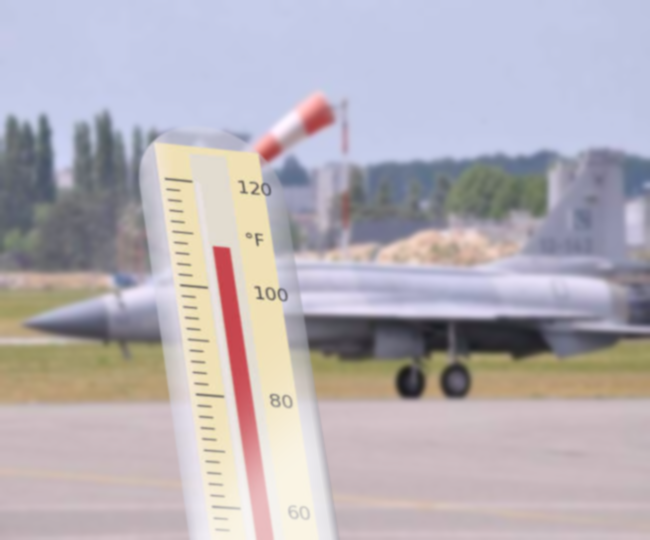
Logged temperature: 108,°F
